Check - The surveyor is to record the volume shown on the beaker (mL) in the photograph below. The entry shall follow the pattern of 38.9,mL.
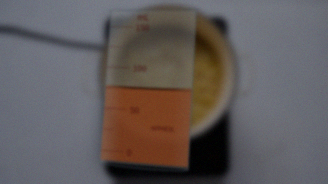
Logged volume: 75,mL
